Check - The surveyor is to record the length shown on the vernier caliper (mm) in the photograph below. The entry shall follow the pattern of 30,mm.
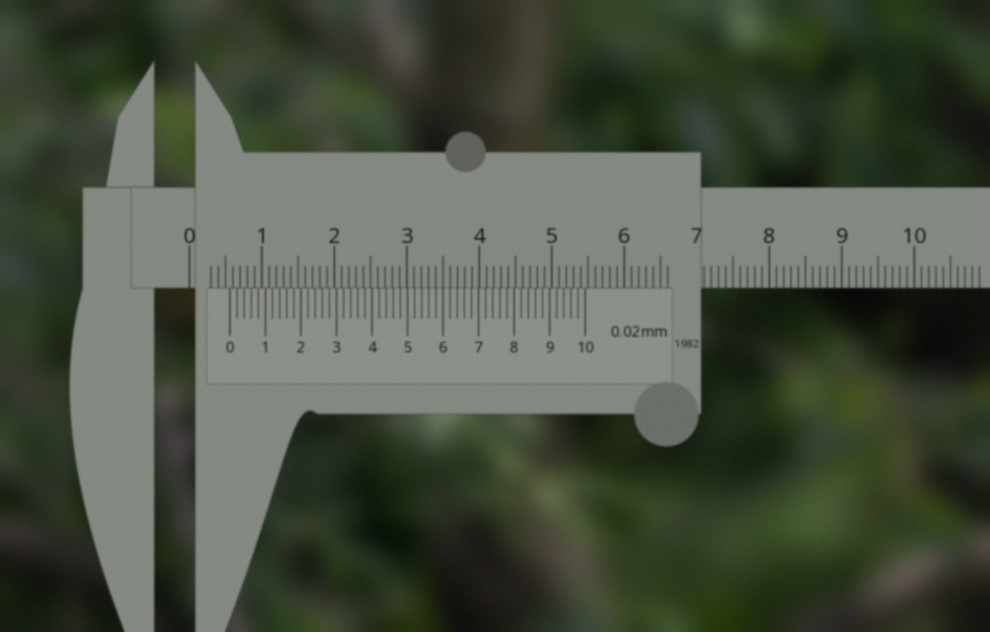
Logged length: 5.6,mm
